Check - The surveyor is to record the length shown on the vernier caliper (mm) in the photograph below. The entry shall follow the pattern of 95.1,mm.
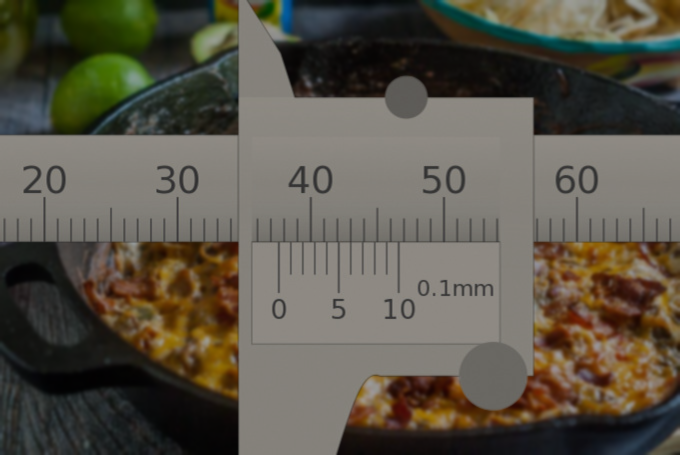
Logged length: 37.6,mm
